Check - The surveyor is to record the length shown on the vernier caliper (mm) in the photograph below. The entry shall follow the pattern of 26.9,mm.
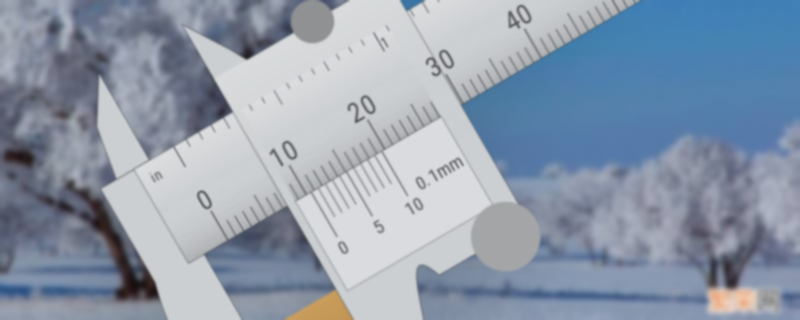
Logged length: 10.6,mm
